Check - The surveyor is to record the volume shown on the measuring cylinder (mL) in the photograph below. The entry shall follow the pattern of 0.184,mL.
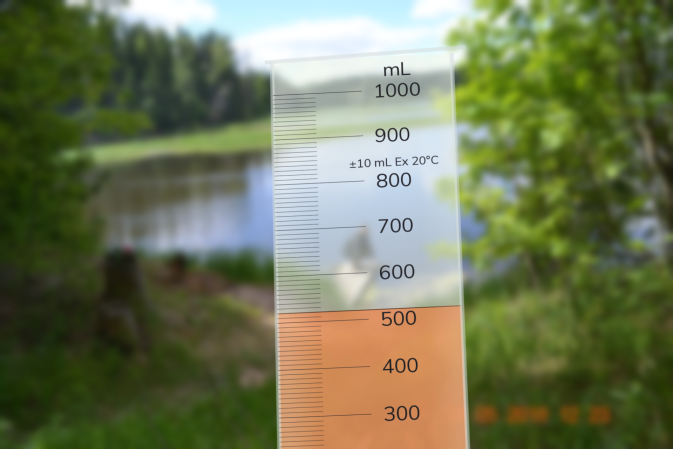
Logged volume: 520,mL
